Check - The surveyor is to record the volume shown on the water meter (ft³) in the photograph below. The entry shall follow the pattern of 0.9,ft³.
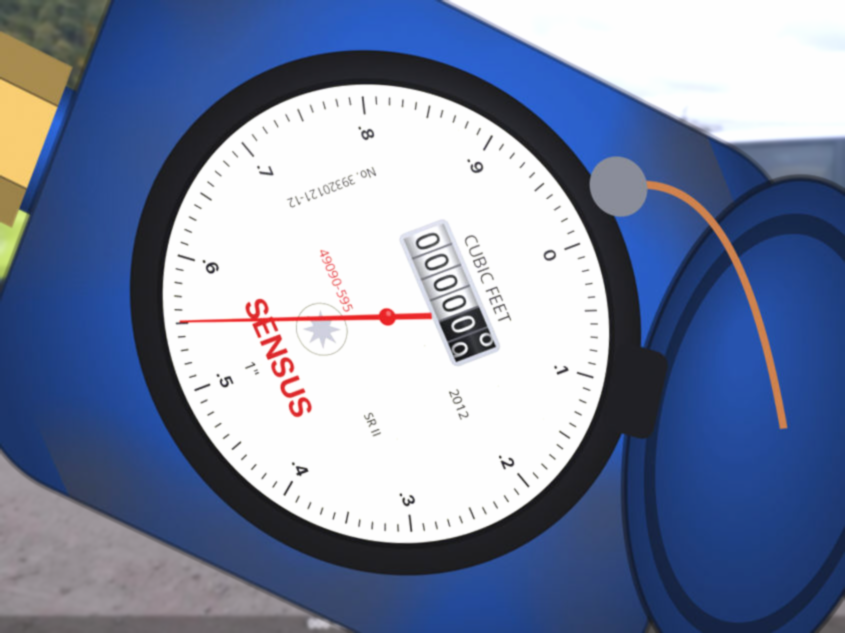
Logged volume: 8.55,ft³
